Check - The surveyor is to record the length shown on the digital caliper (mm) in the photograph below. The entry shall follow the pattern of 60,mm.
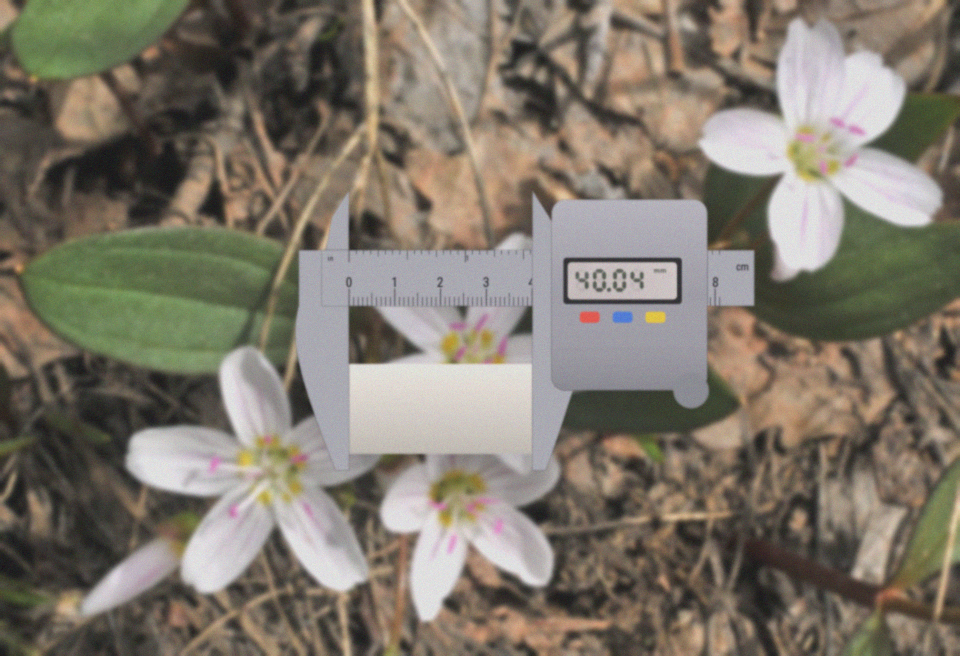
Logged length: 40.04,mm
